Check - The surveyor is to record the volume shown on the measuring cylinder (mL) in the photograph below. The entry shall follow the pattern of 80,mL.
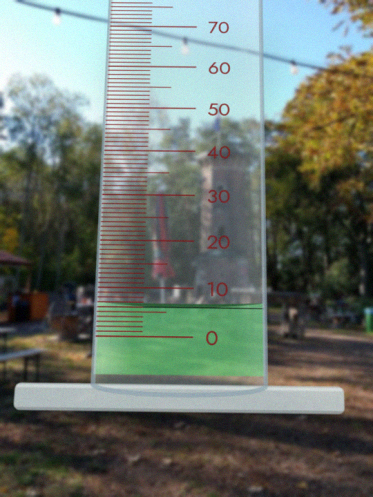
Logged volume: 6,mL
